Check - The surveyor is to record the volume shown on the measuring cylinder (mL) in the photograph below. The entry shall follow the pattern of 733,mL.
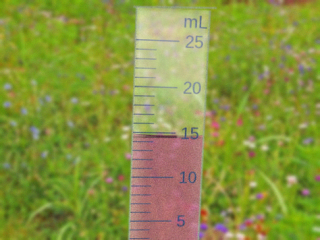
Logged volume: 14.5,mL
